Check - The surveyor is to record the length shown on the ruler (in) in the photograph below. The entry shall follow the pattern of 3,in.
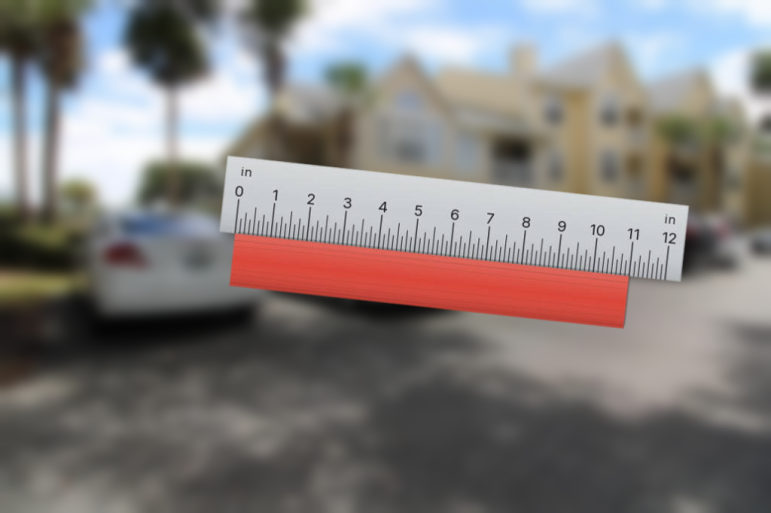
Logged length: 11,in
